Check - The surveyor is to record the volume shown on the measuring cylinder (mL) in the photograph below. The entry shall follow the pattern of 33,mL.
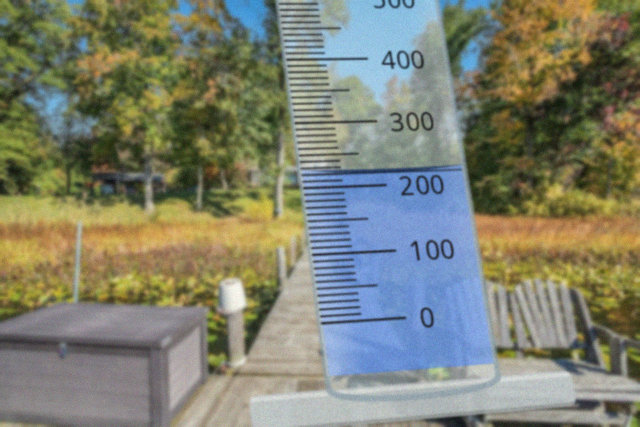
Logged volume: 220,mL
